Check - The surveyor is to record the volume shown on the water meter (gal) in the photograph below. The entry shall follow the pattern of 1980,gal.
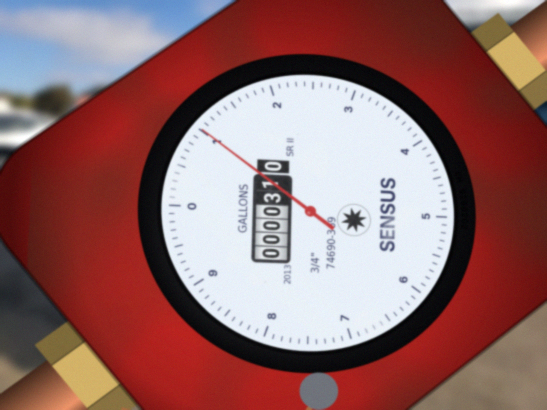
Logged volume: 311.0,gal
